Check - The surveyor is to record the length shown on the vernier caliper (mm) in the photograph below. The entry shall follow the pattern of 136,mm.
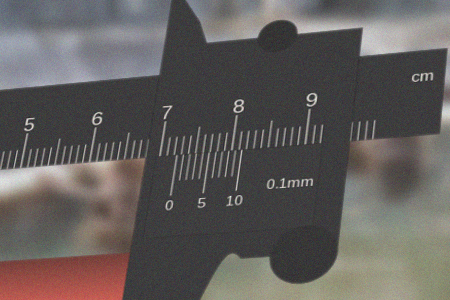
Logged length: 72.4,mm
